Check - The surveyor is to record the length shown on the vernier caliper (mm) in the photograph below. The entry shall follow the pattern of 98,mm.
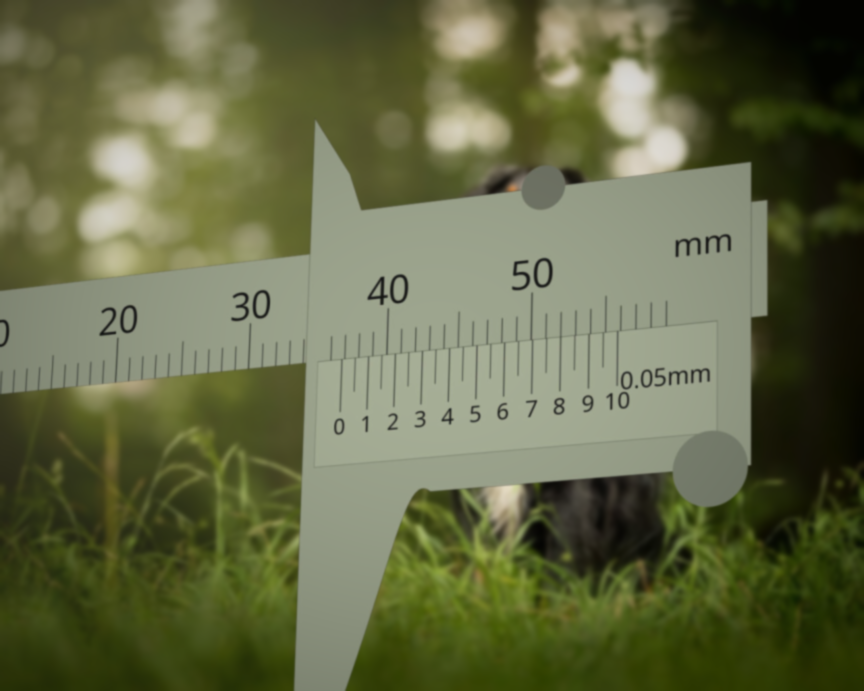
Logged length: 36.8,mm
